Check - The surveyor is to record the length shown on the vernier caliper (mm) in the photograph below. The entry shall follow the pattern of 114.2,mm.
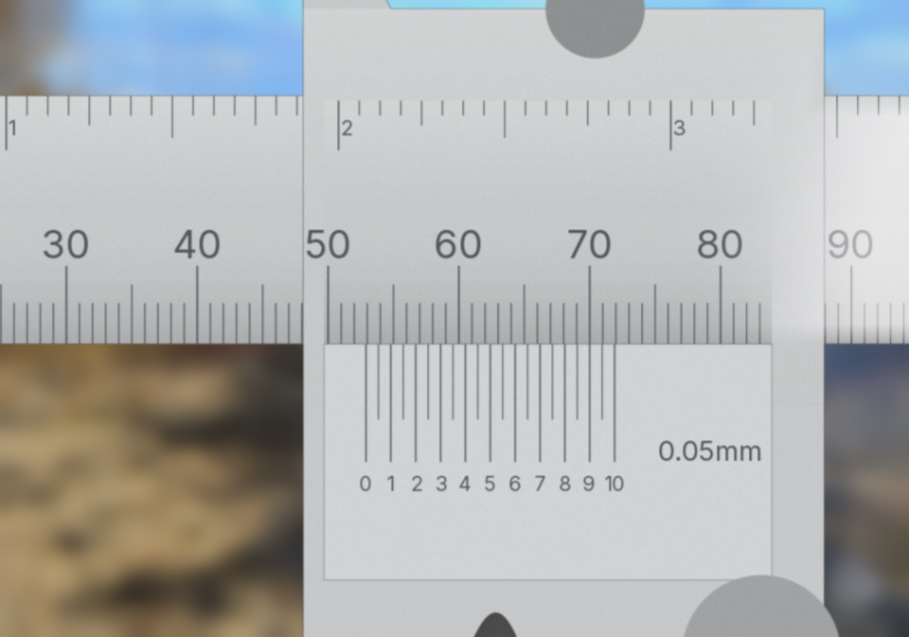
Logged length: 52.9,mm
